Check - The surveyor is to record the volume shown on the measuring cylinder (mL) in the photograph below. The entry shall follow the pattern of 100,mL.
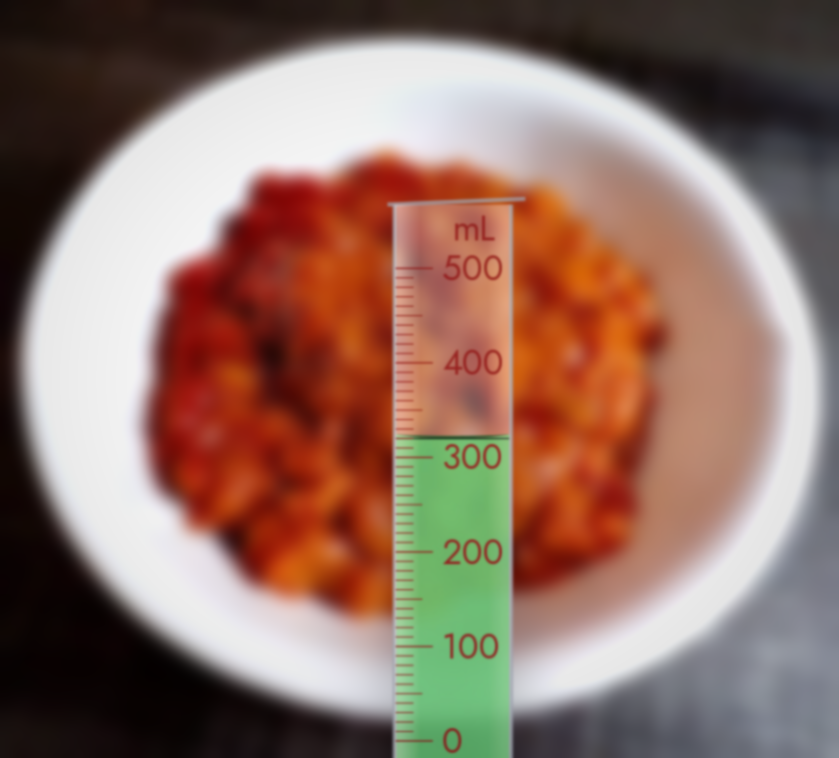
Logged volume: 320,mL
